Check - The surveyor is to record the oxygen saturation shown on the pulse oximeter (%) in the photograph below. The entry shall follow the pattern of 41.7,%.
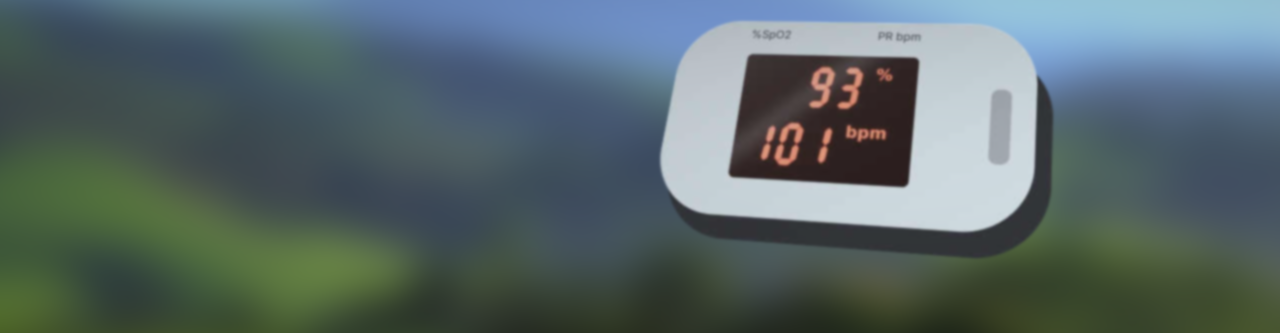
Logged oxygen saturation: 93,%
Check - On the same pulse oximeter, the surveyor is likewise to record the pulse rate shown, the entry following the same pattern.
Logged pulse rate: 101,bpm
